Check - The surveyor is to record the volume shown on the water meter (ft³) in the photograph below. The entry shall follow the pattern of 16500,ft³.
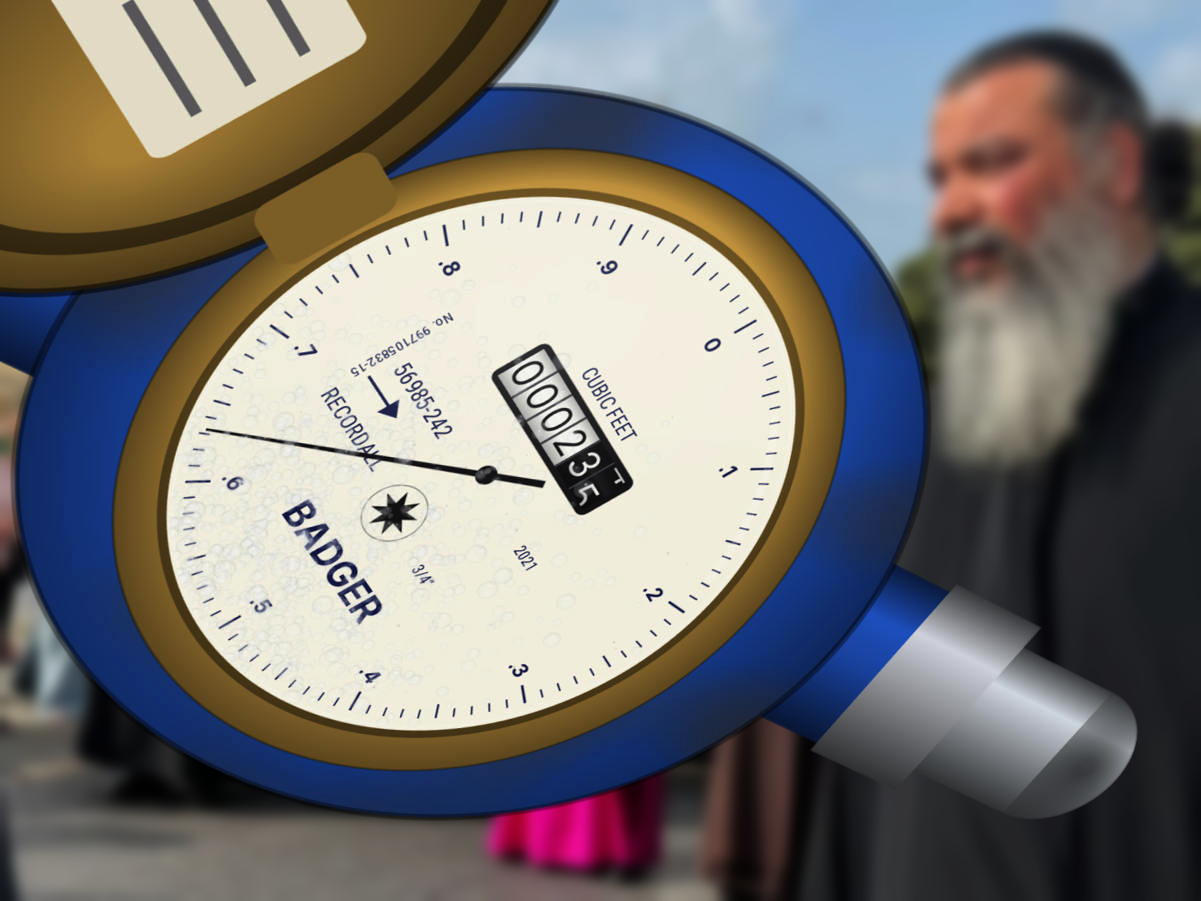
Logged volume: 234.63,ft³
